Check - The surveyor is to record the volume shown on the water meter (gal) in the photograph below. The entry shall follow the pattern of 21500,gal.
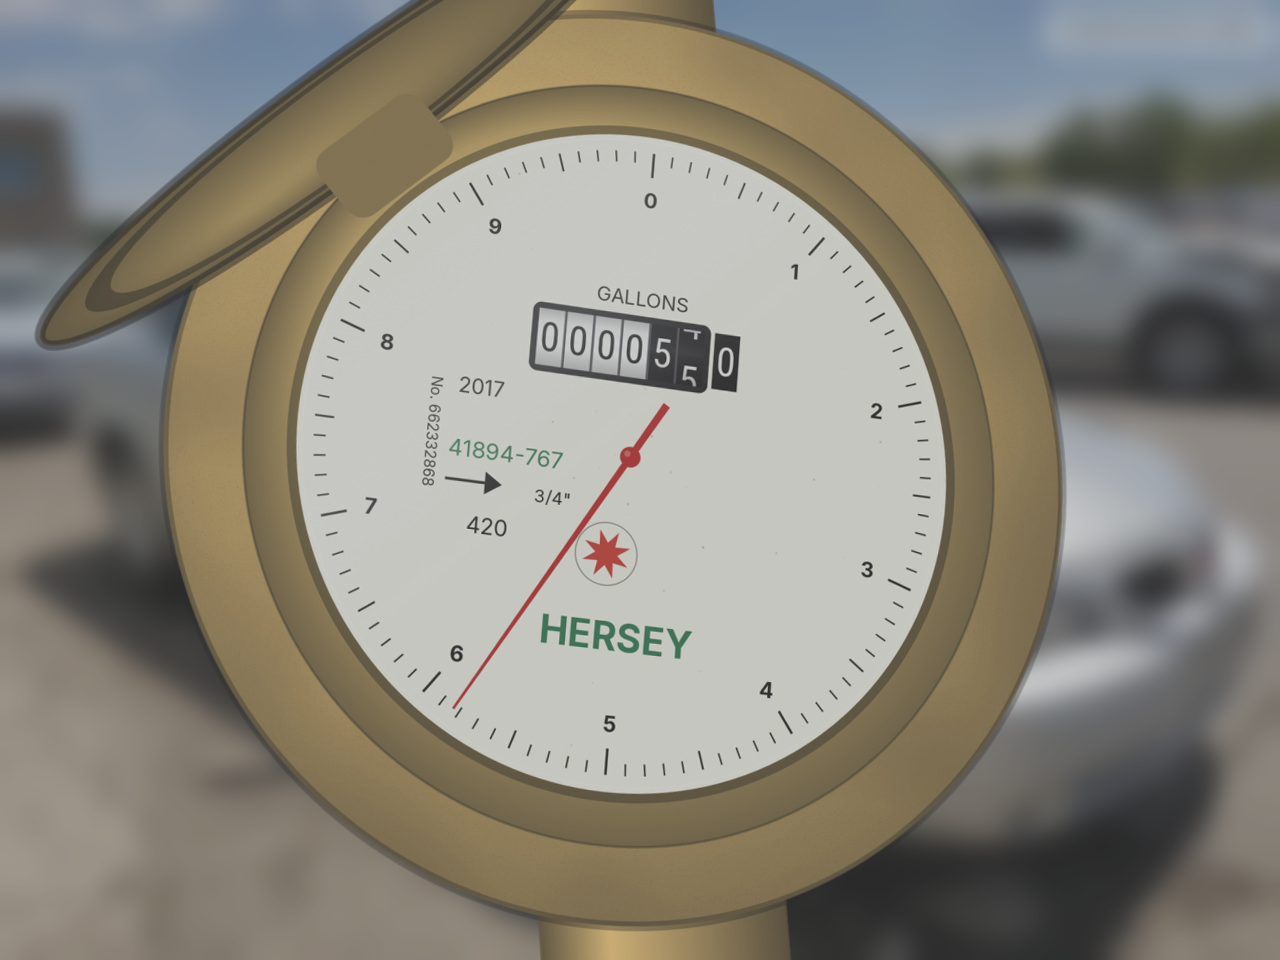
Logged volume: 545.8,gal
